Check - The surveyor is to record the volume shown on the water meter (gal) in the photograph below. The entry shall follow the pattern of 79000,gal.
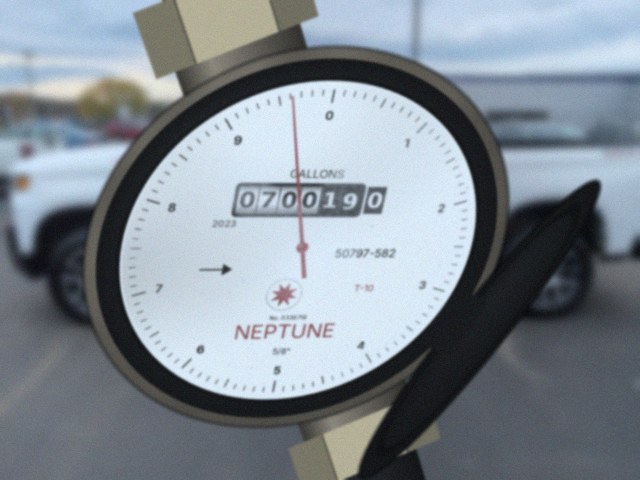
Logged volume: 700189.6,gal
